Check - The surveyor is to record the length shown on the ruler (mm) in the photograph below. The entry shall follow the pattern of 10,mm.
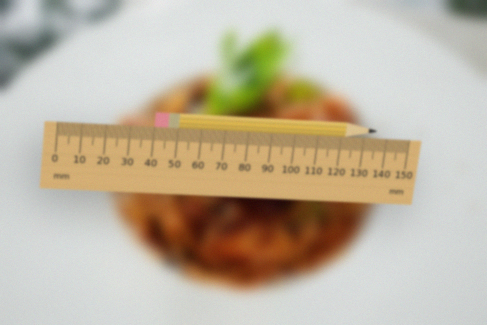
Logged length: 95,mm
